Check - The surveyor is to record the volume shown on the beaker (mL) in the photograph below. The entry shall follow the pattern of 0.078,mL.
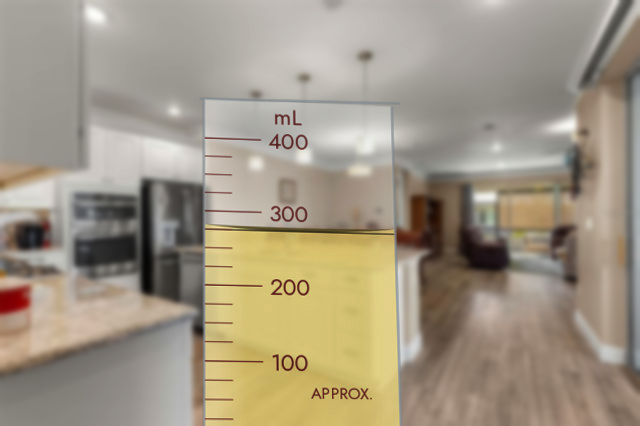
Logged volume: 275,mL
